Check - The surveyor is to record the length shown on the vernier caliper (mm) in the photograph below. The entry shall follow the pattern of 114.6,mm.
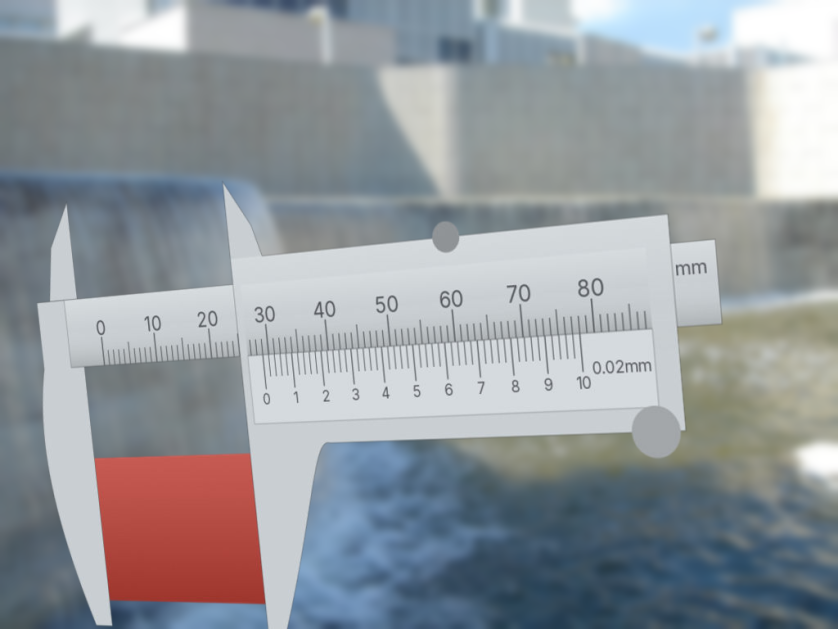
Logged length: 29.0,mm
